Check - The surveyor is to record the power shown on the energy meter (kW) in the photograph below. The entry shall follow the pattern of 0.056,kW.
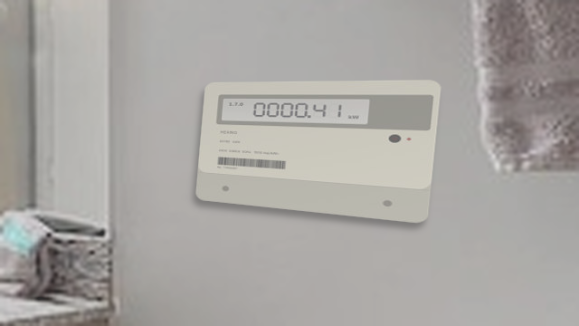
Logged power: 0.41,kW
